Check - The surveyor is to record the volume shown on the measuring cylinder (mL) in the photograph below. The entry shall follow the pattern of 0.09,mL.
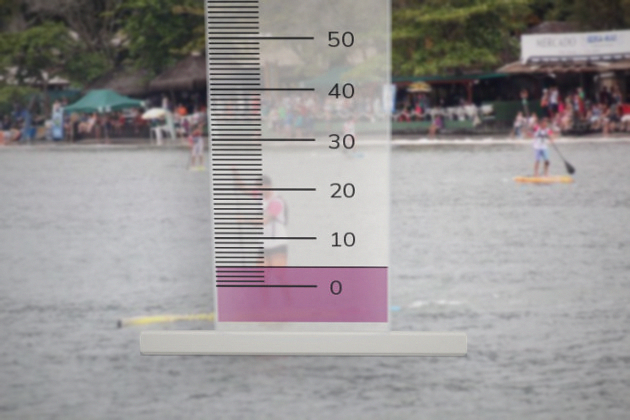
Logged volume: 4,mL
